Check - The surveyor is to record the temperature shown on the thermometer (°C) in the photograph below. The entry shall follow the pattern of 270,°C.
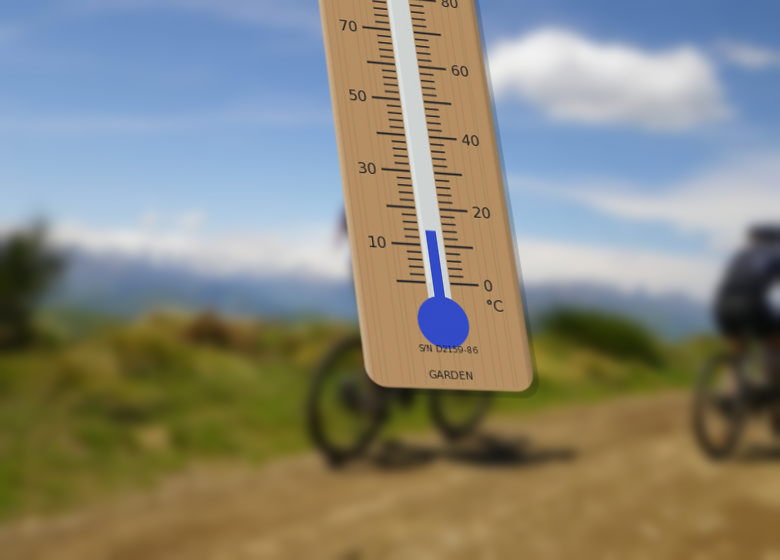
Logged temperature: 14,°C
